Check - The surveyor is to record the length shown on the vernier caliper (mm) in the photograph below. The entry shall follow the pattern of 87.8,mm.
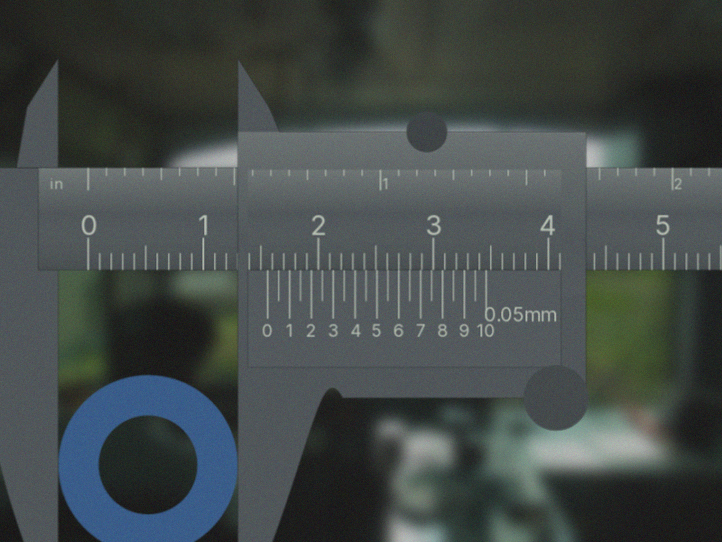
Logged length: 15.6,mm
